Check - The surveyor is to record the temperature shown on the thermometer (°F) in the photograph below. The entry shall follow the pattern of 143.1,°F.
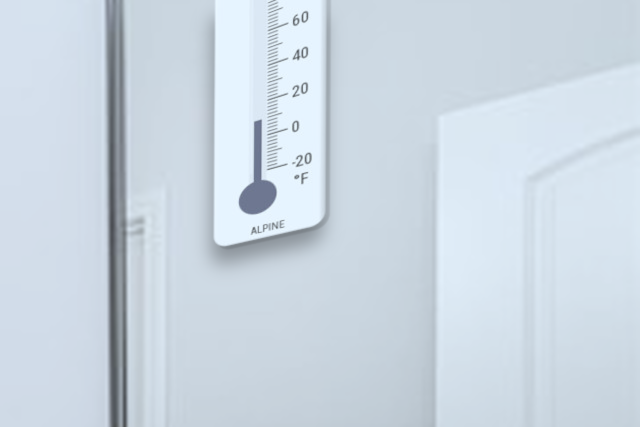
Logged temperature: 10,°F
